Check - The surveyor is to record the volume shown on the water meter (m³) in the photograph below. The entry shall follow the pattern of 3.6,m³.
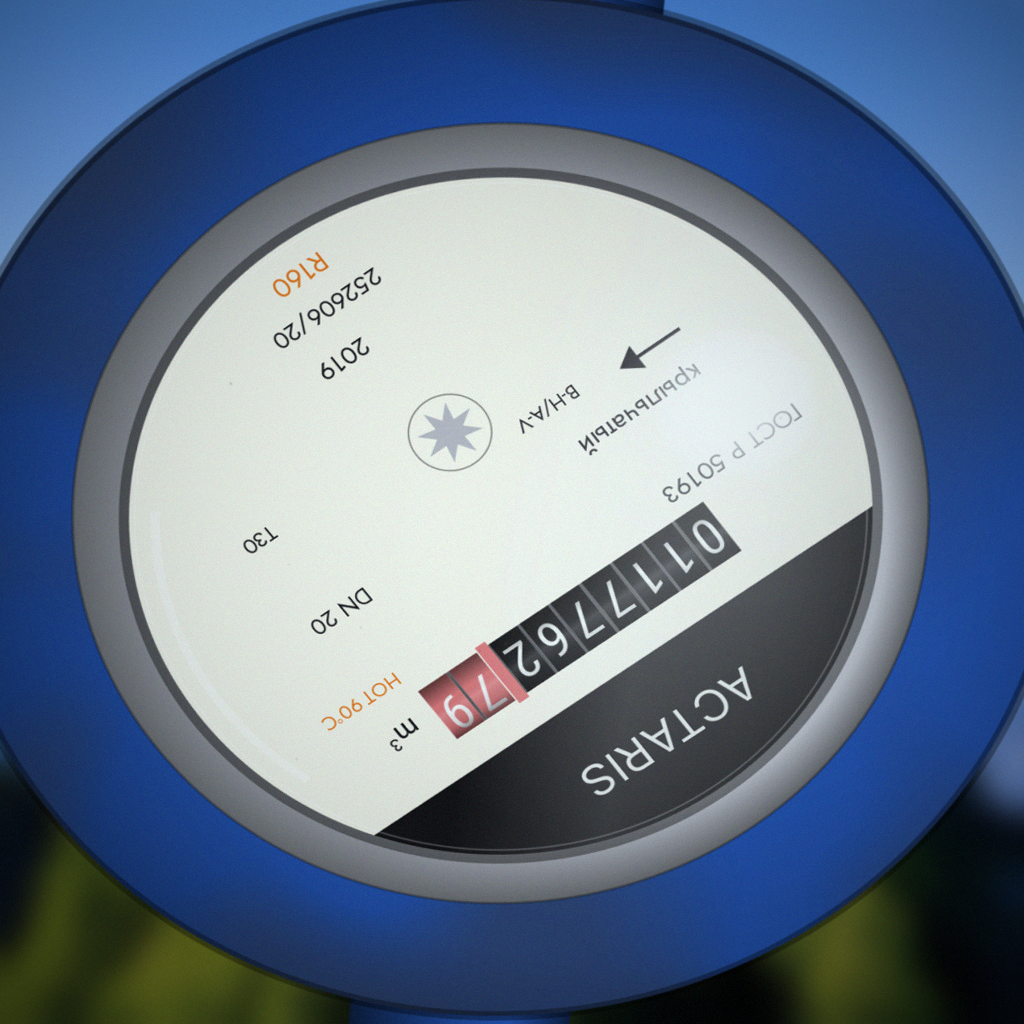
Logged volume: 117762.79,m³
